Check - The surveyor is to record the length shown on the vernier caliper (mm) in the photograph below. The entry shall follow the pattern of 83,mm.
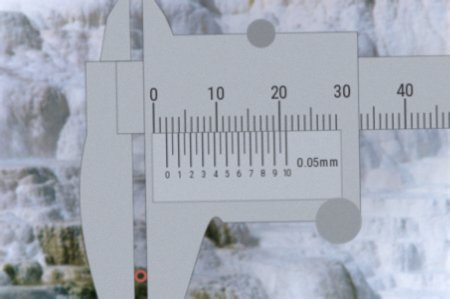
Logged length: 2.0,mm
